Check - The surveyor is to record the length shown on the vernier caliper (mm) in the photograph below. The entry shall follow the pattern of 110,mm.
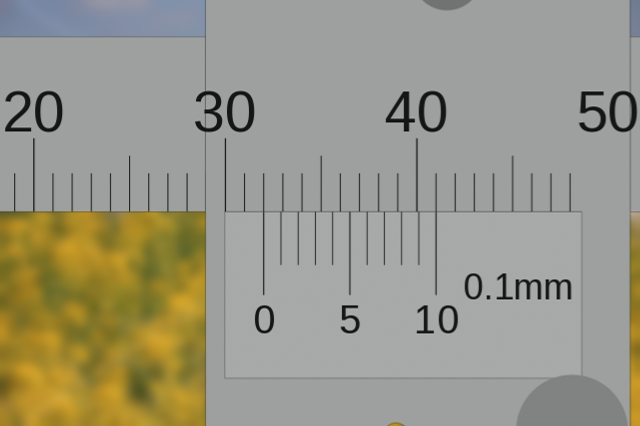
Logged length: 32.0,mm
